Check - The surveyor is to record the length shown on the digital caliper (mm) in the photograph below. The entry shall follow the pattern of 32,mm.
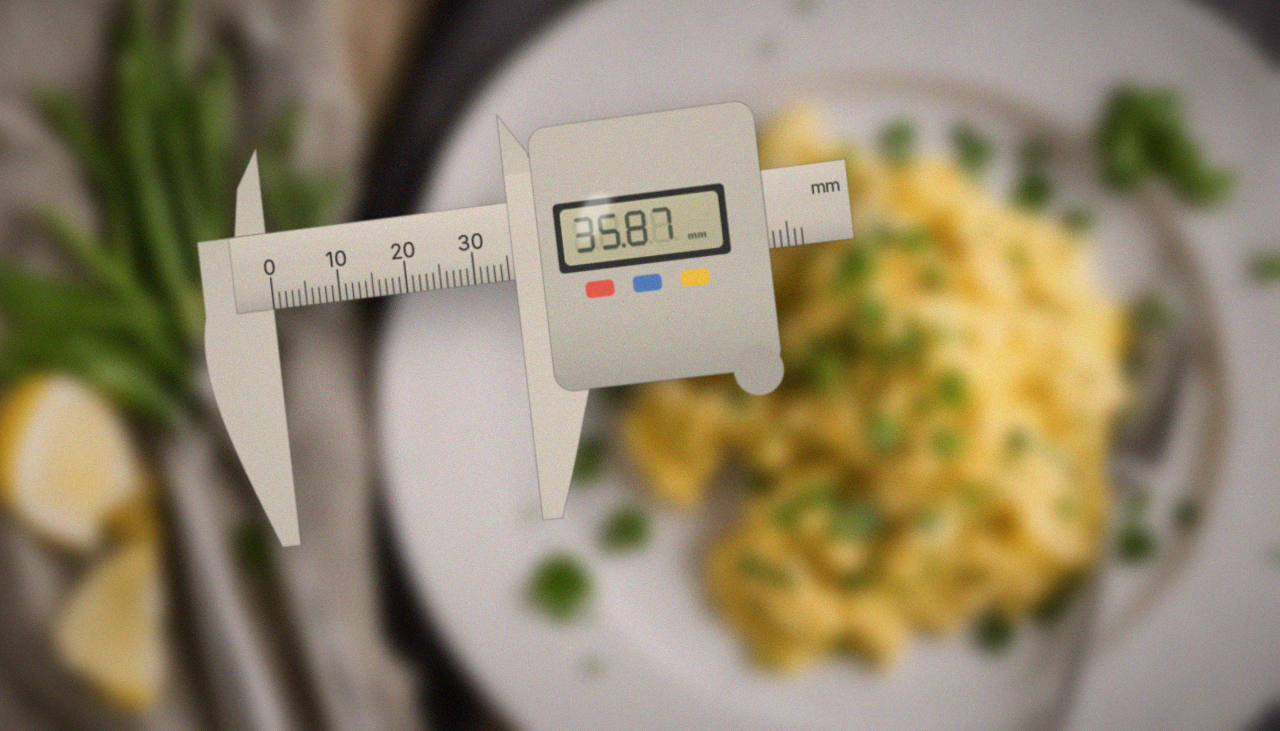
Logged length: 35.87,mm
